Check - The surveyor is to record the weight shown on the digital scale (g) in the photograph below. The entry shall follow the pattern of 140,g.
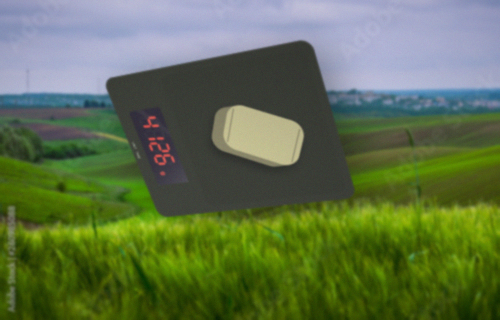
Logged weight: 4126,g
